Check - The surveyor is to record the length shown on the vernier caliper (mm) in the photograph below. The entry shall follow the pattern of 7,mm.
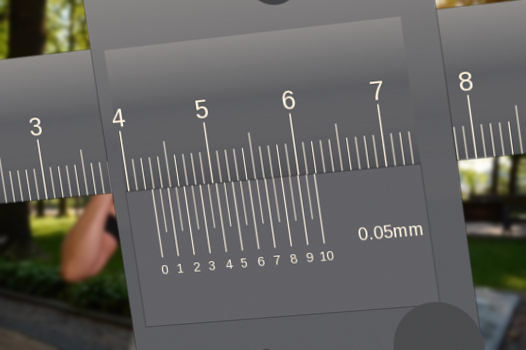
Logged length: 42.8,mm
